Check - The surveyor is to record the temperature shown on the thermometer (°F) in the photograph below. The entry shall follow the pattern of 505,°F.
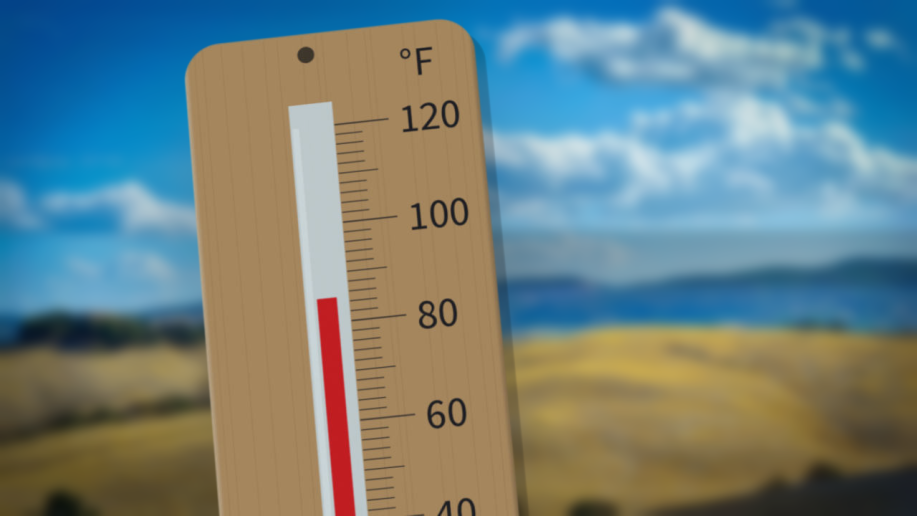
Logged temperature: 85,°F
